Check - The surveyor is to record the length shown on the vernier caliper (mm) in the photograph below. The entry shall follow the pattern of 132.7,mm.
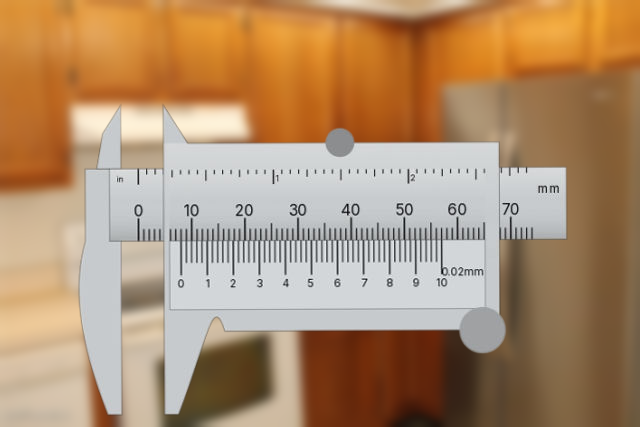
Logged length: 8.0,mm
